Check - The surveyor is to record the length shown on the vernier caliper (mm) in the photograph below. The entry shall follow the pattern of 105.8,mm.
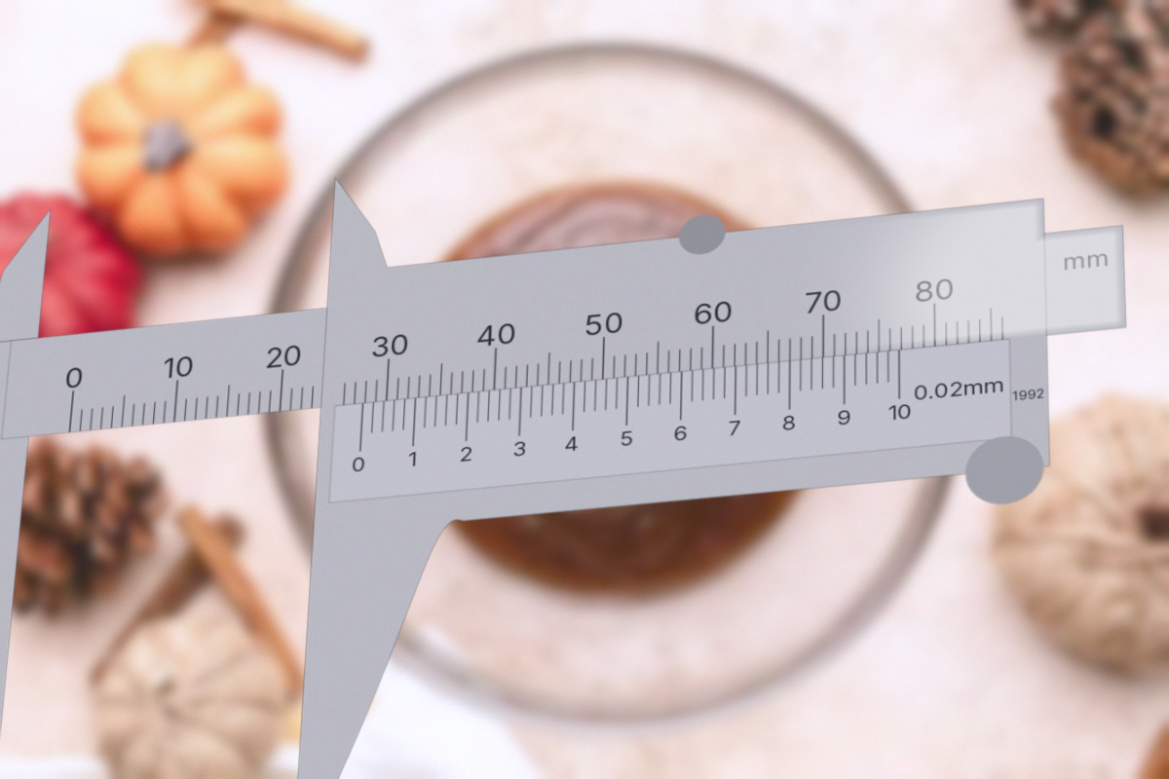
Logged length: 27.8,mm
